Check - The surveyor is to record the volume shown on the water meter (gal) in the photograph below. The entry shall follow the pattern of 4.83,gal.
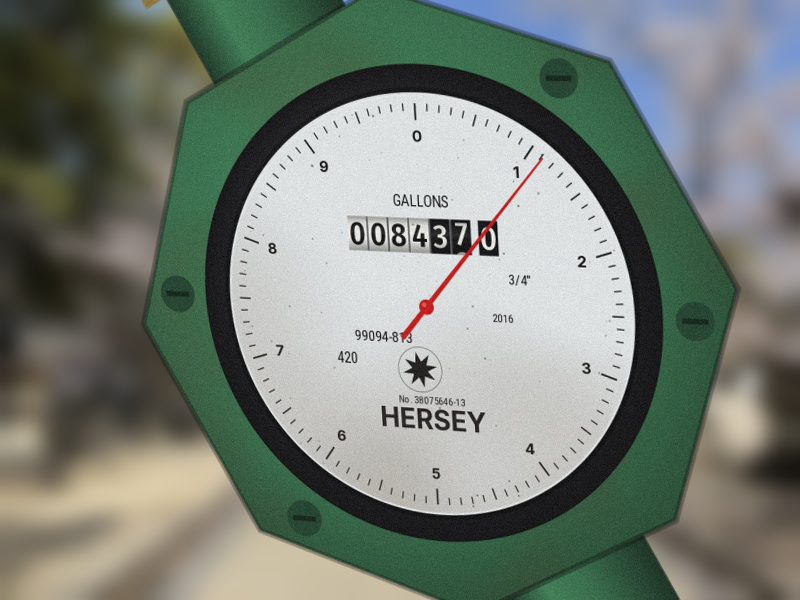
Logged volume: 84371.1,gal
